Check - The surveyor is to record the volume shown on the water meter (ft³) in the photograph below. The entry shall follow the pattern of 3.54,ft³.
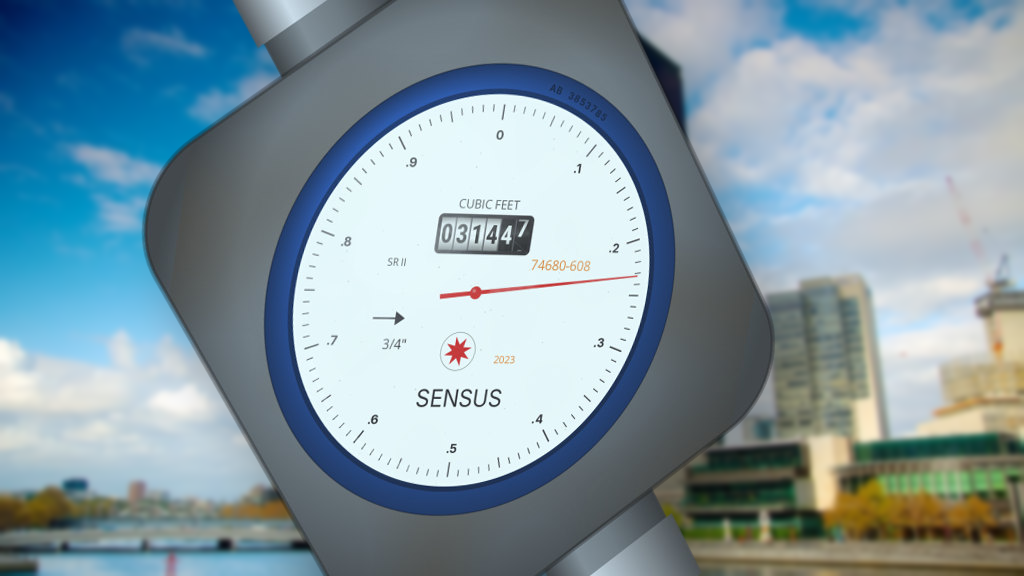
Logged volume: 31447.23,ft³
